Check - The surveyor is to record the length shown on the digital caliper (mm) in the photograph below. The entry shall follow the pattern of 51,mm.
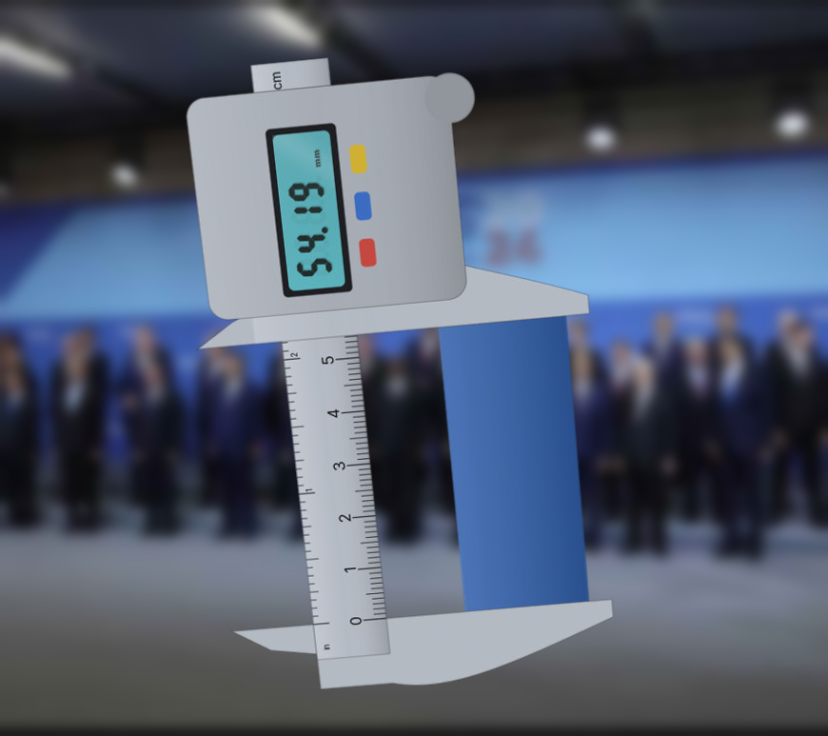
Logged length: 54.19,mm
